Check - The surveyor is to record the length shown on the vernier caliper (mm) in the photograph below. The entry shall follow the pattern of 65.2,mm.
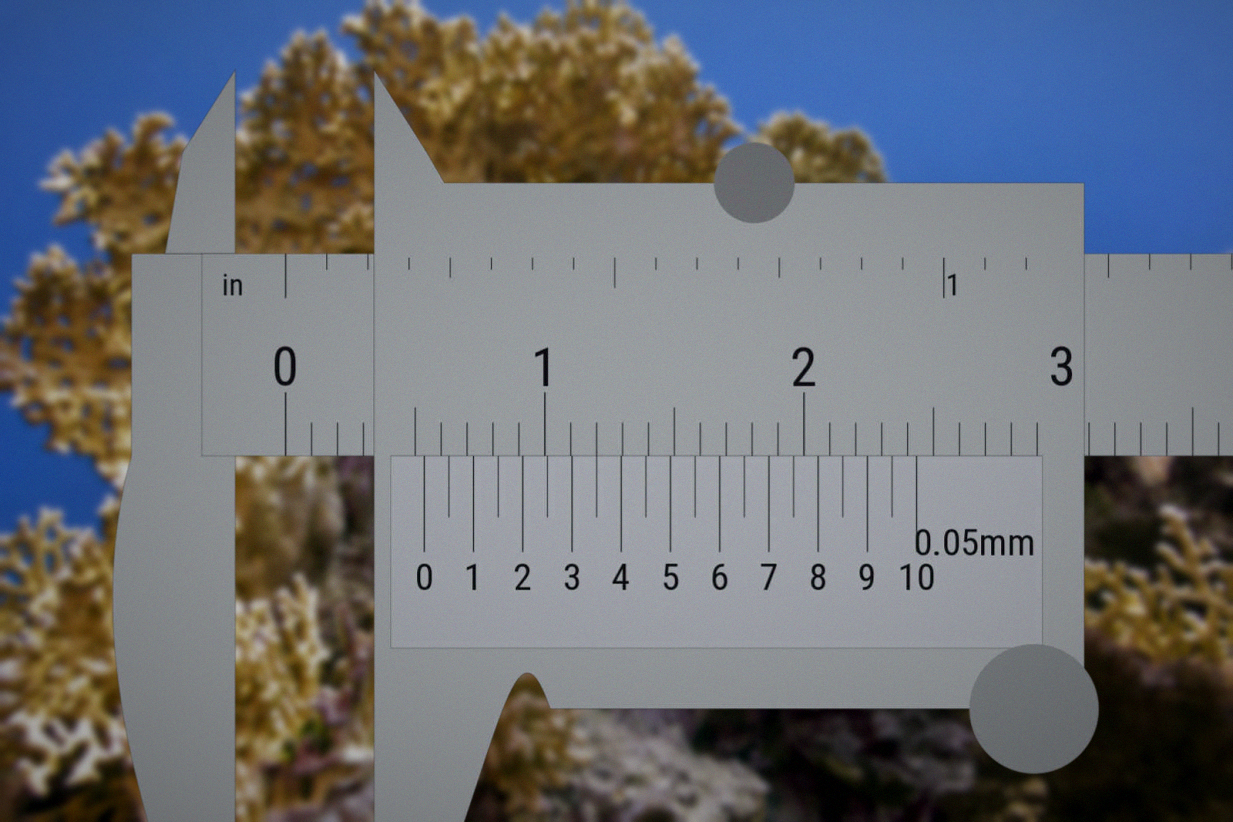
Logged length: 5.35,mm
